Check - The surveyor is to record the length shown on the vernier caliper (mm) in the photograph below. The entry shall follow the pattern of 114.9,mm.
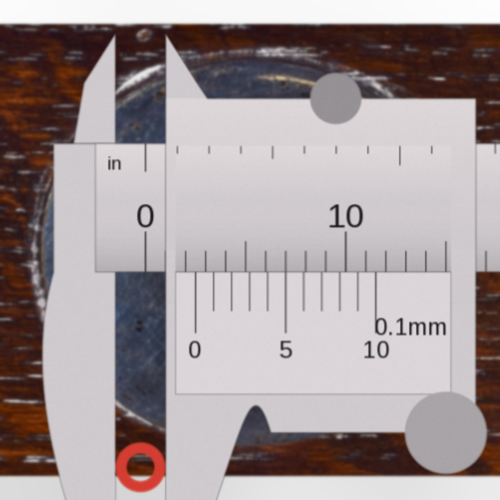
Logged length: 2.5,mm
